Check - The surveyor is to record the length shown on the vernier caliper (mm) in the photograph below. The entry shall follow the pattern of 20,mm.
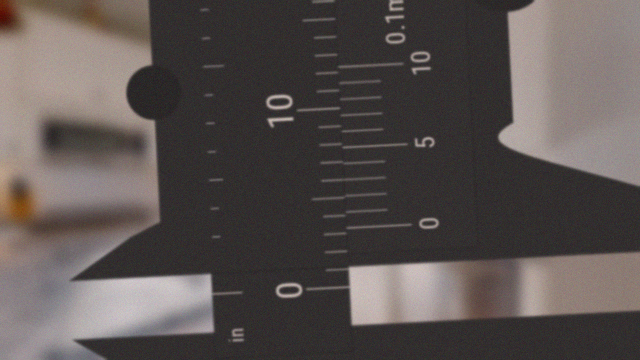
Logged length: 3.3,mm
